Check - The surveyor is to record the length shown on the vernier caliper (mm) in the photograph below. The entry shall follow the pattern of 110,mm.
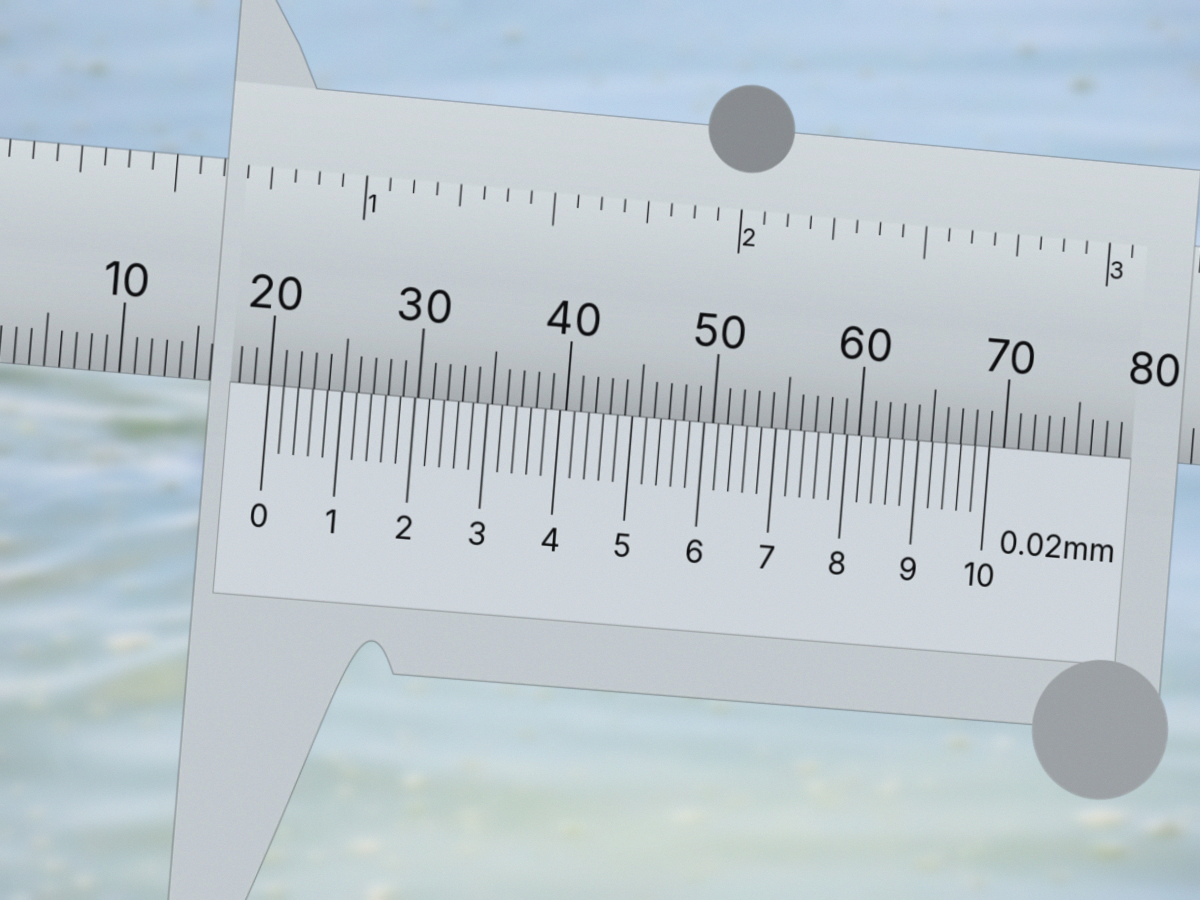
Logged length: 20.0,mm
